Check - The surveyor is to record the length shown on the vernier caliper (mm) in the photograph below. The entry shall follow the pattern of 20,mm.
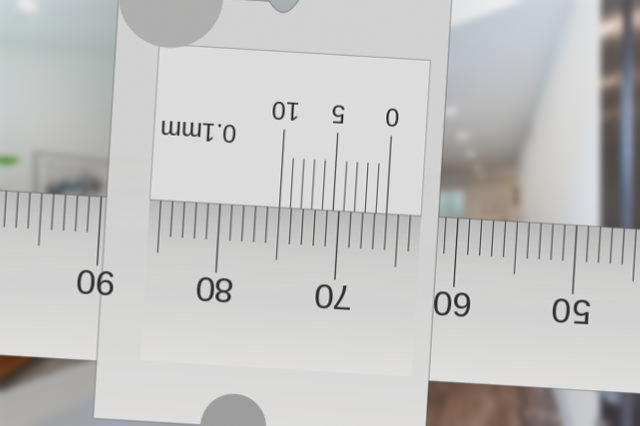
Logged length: 66.0,mm
